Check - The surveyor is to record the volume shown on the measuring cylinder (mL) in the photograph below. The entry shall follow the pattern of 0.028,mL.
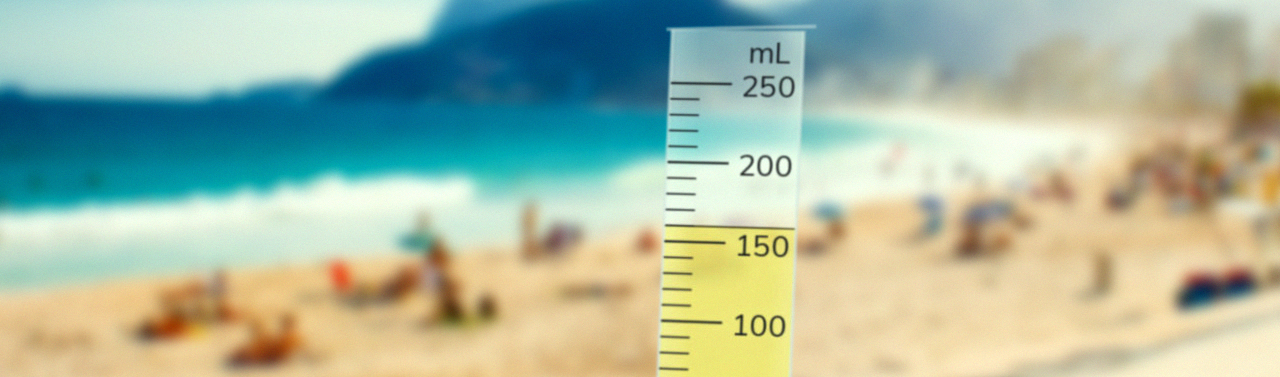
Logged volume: 160,mL
